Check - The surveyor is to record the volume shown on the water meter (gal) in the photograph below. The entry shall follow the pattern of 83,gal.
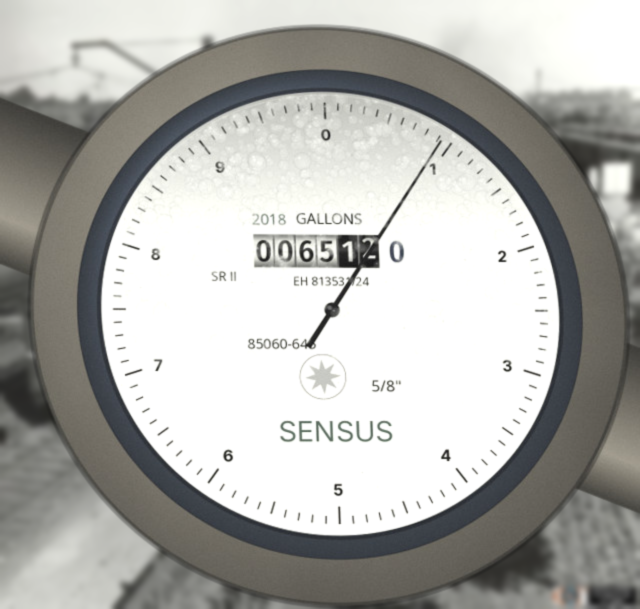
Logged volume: 65120.9,gal
